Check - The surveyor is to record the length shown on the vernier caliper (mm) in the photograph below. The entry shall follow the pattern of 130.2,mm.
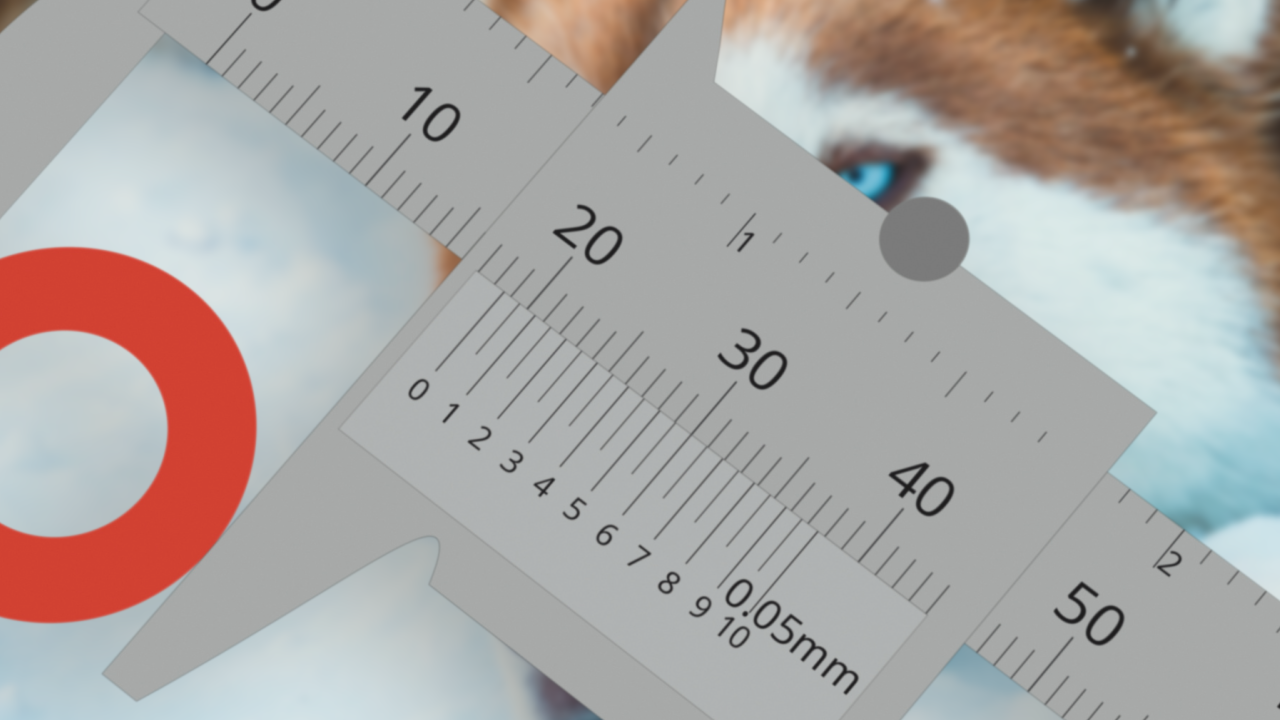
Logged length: 18.6,mm
